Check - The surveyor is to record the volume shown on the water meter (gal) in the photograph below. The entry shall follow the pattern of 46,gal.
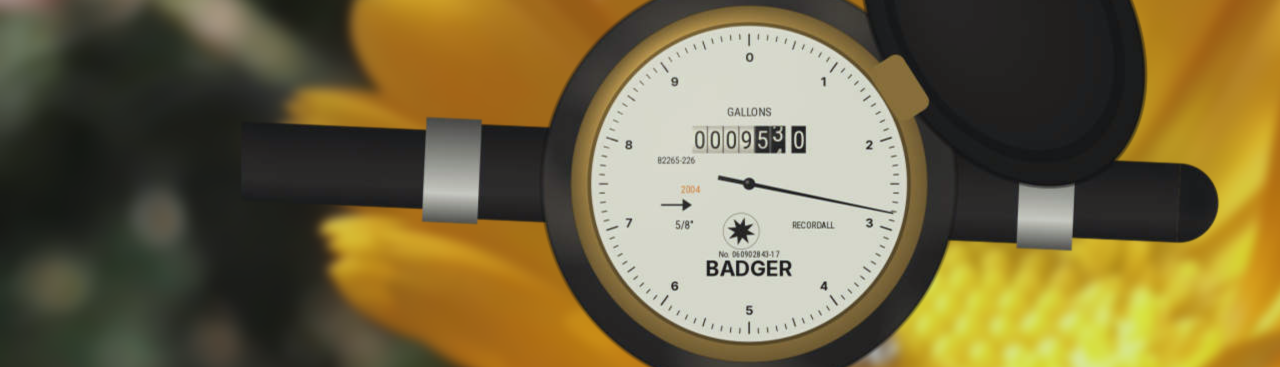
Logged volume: 9532.8,gal
